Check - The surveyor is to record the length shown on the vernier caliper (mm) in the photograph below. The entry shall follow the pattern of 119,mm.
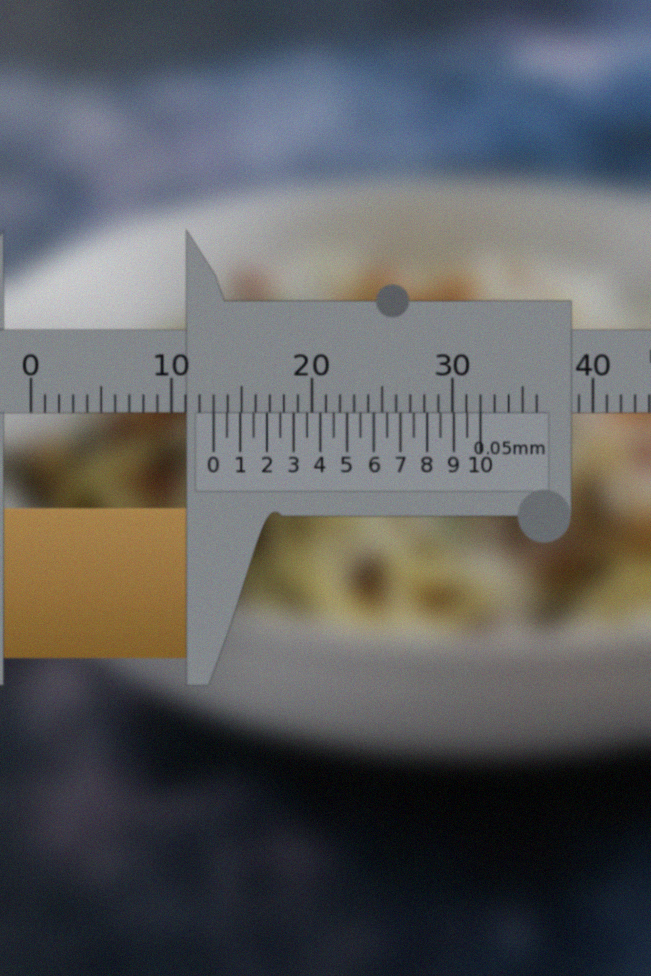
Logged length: 13.0,mm
